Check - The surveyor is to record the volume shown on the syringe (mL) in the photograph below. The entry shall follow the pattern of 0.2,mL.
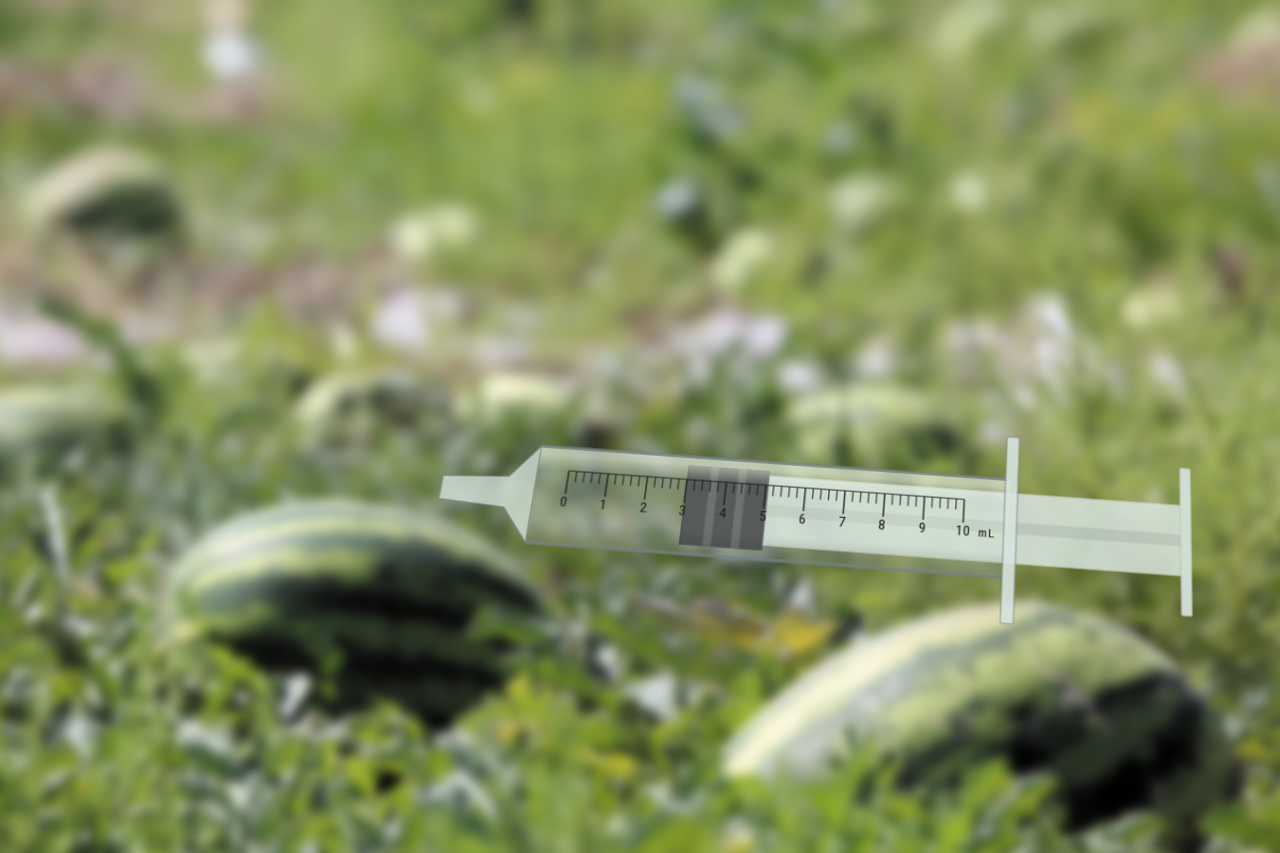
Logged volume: 3,mL
